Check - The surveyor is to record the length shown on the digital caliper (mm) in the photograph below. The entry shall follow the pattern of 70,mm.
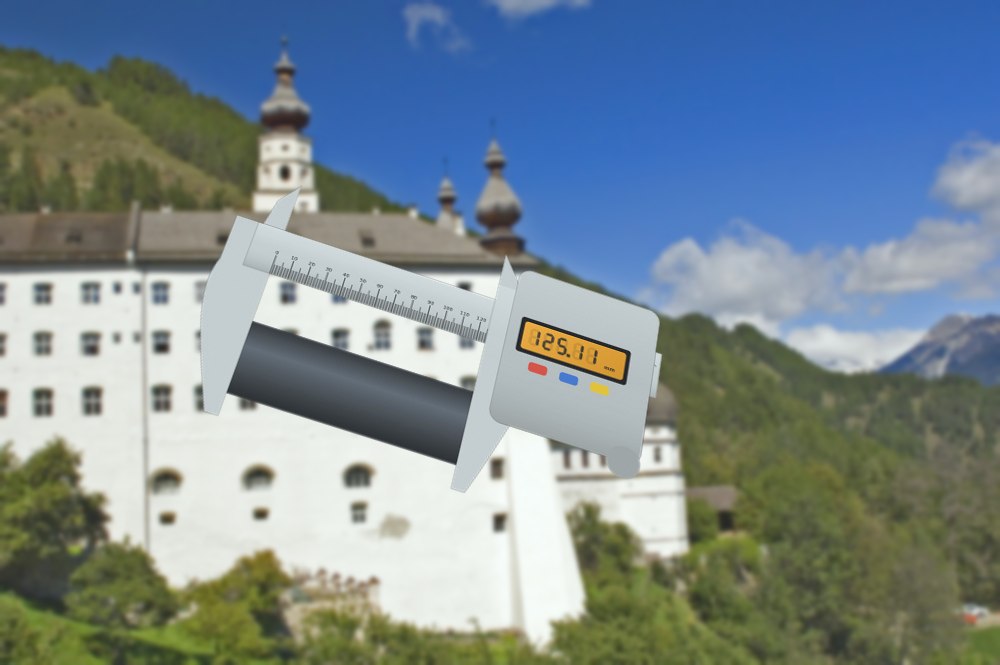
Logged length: 125.11,mm
